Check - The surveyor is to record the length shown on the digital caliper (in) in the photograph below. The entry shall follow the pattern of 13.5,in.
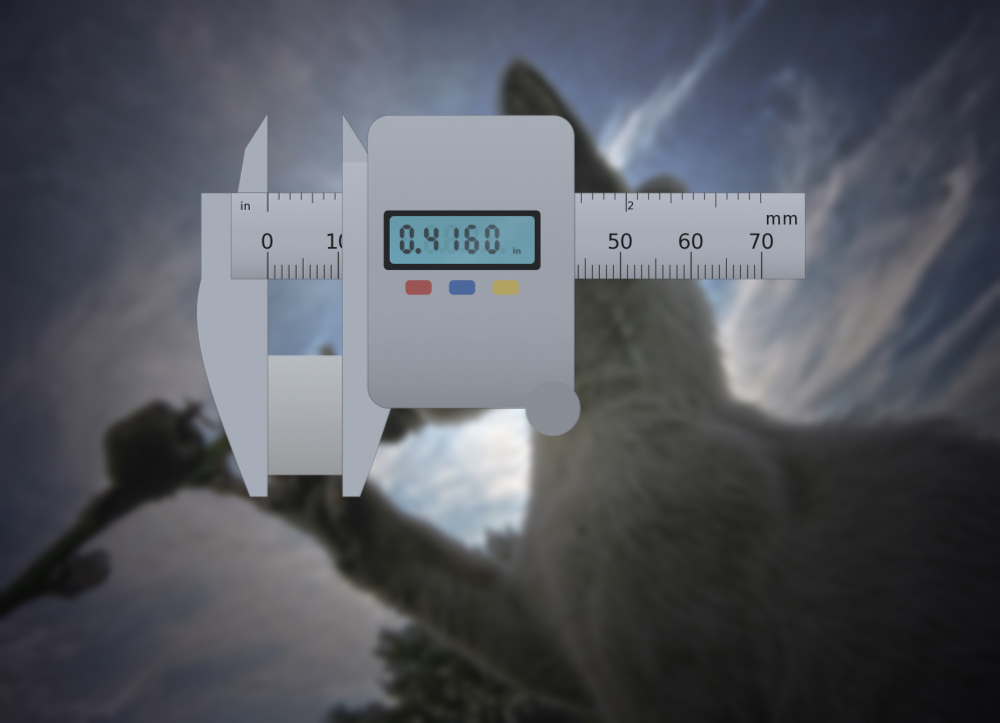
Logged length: 0.4160,in
